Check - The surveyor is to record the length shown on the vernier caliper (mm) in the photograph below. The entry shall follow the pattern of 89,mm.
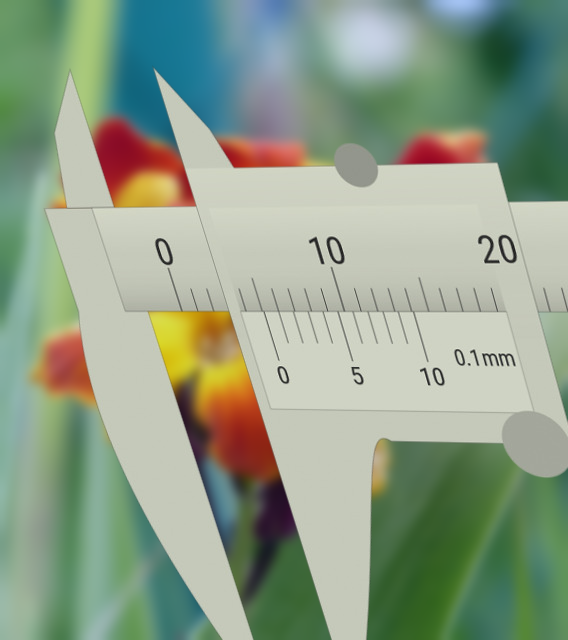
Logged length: 5.1,mm
